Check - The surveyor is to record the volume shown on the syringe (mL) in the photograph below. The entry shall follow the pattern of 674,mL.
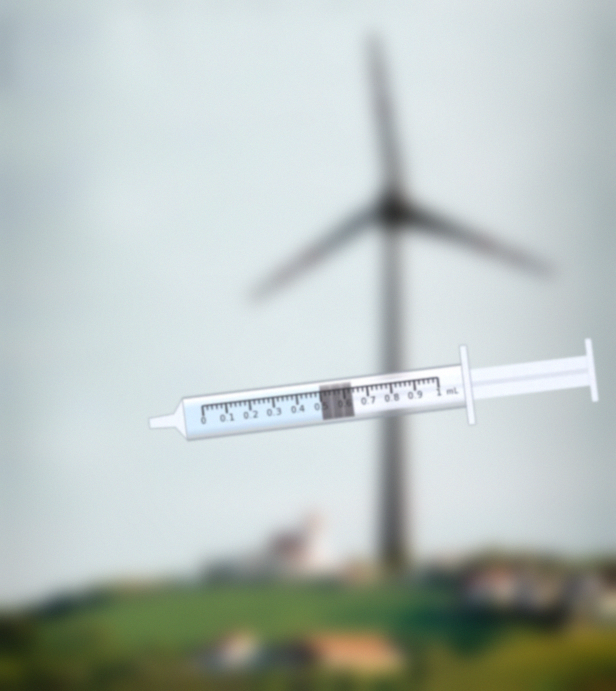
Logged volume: 0.5,mL
